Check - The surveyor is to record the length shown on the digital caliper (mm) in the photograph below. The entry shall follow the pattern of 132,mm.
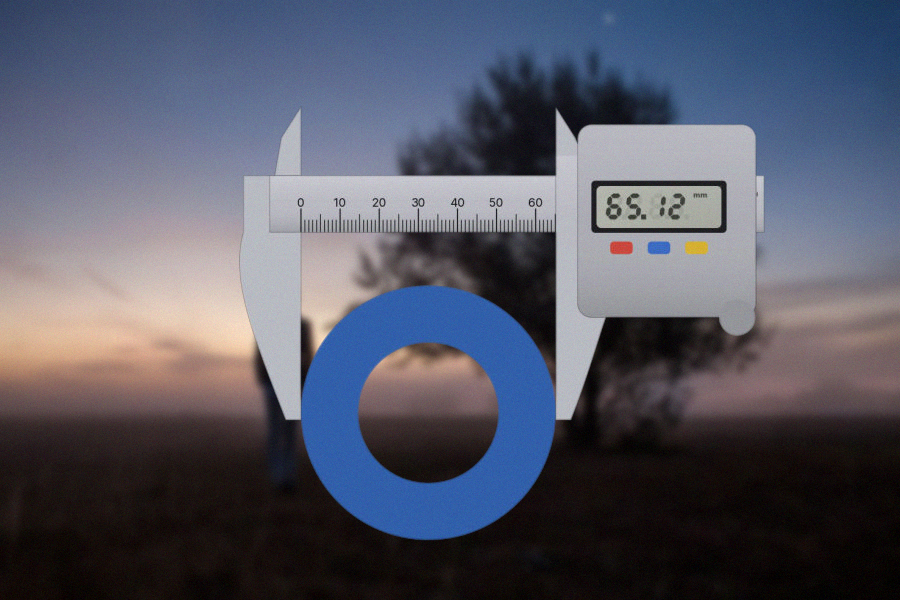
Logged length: 65.12,mm
